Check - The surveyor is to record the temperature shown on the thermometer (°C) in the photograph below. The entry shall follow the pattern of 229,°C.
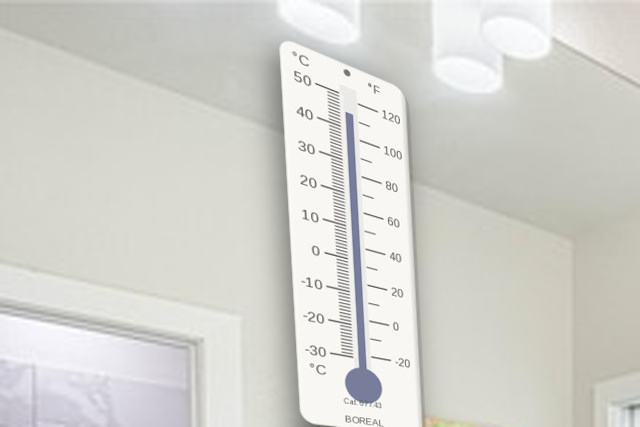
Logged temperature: 45,°C
